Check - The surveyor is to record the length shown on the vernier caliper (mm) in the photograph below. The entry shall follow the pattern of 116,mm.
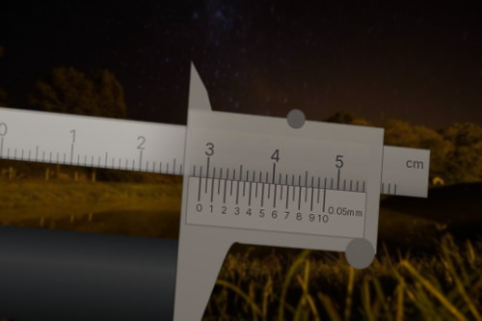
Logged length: 29.0,mm
